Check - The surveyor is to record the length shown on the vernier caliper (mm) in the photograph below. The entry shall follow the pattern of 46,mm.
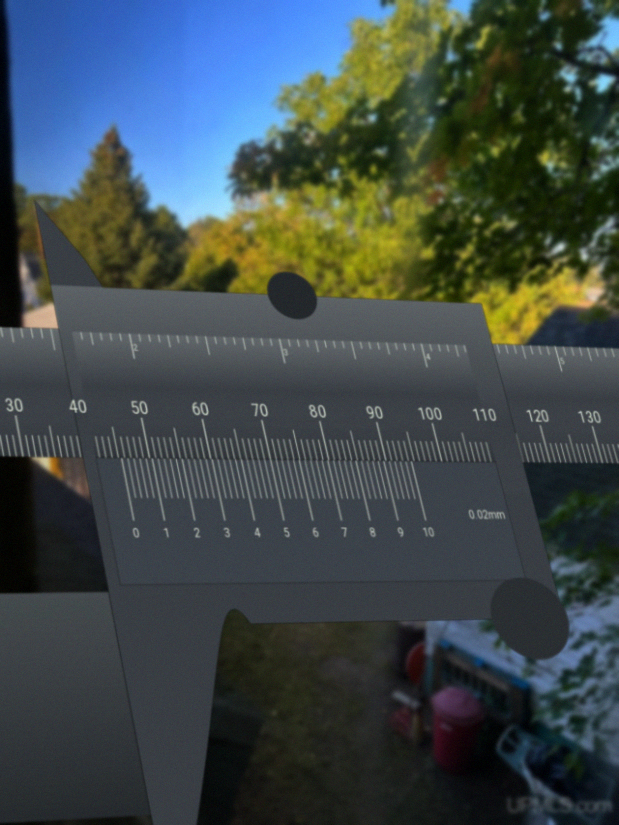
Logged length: 45.5,mm
